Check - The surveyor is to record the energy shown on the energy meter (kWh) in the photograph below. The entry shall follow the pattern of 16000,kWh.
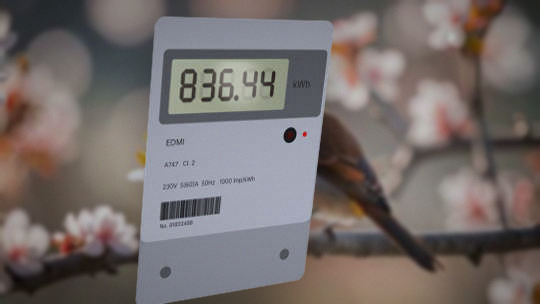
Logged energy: 836.44,kWh
